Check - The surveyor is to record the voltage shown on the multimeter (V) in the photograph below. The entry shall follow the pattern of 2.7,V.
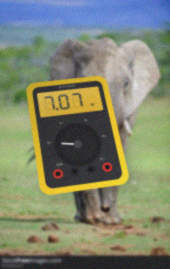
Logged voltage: 7.07,V
